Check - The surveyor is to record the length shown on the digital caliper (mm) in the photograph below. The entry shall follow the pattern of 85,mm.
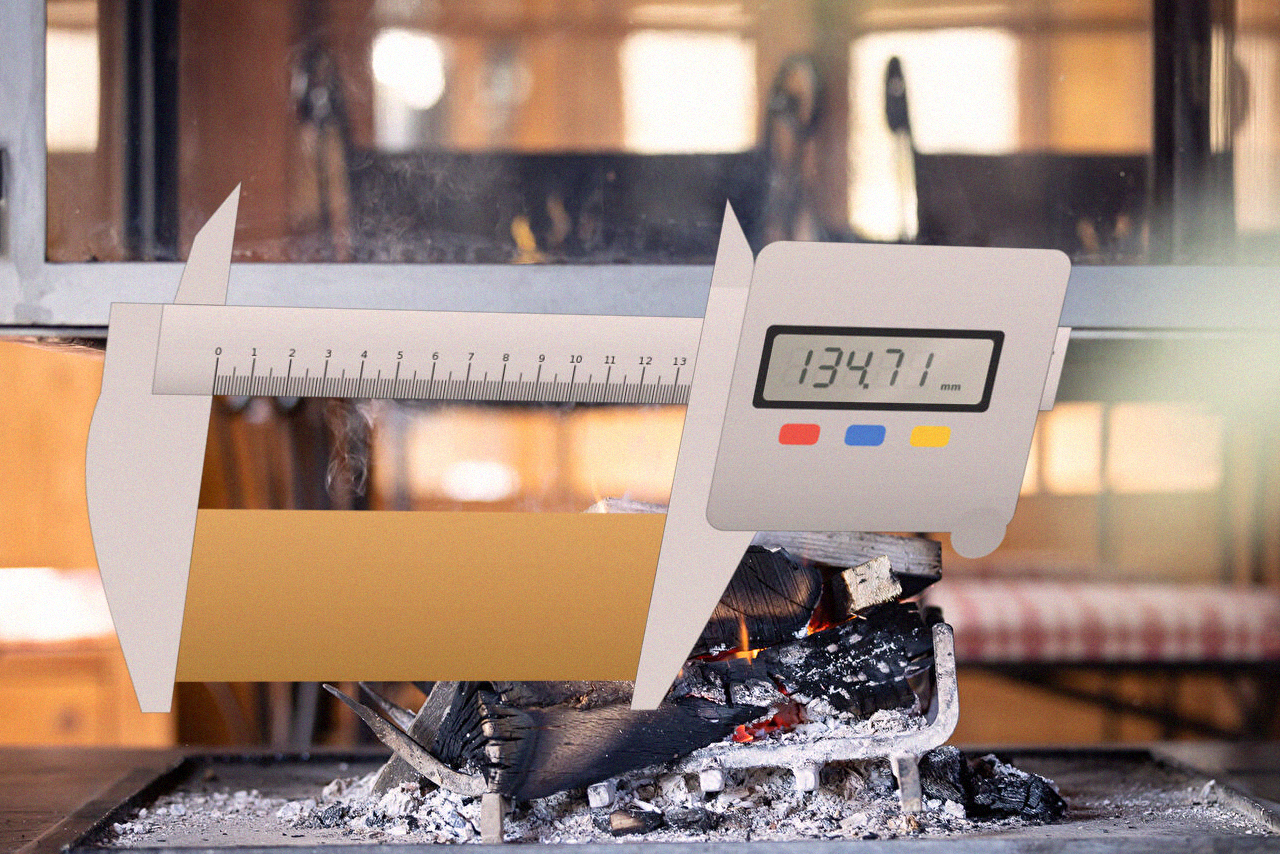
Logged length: 134.71,mm
